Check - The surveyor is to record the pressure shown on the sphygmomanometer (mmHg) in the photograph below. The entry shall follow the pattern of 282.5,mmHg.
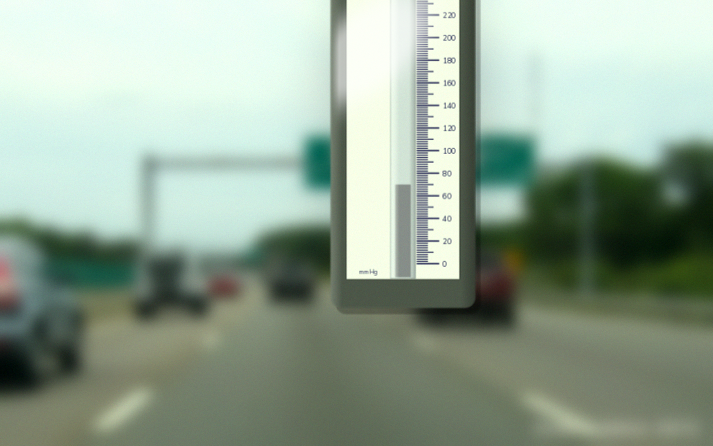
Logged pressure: 70,mmHg
